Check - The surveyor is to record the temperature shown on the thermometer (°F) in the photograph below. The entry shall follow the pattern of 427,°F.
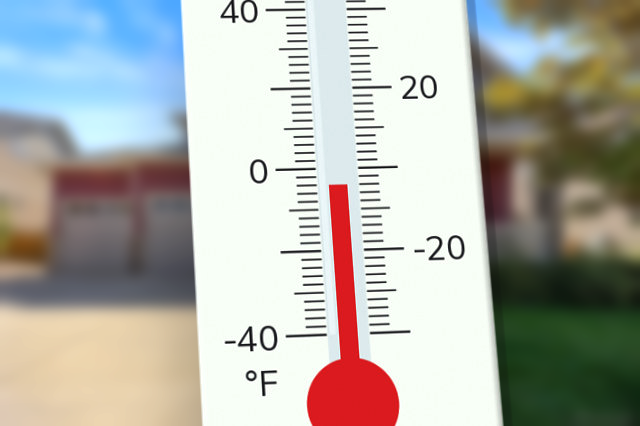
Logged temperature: -4,°F
